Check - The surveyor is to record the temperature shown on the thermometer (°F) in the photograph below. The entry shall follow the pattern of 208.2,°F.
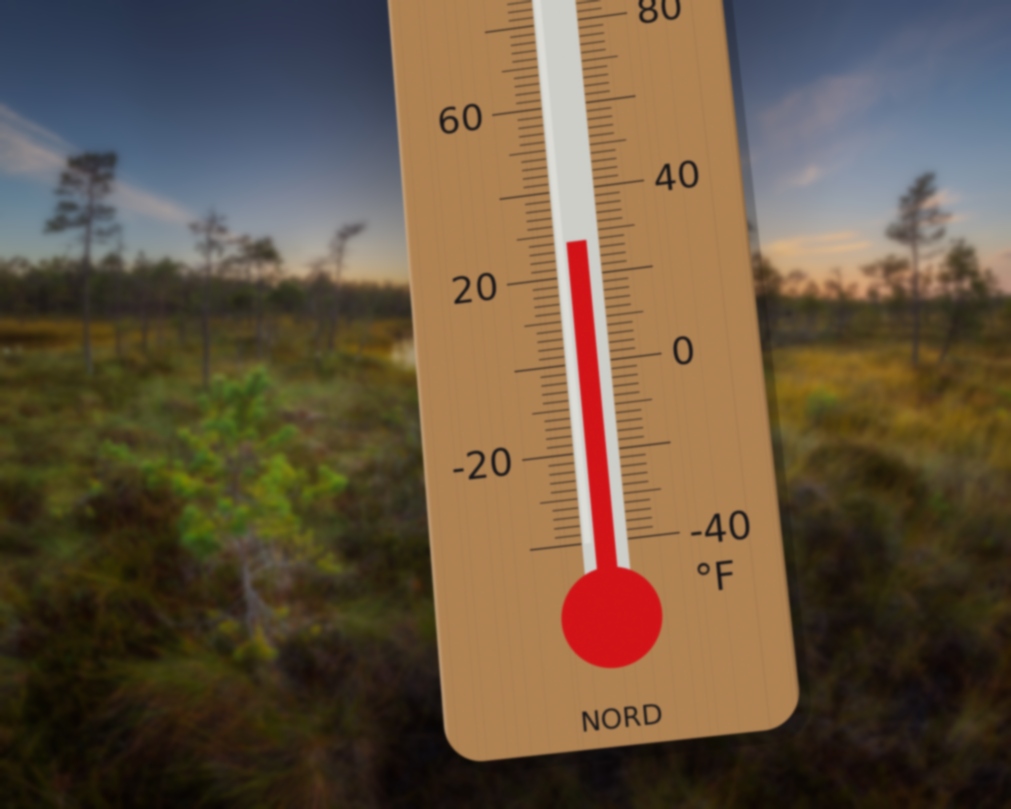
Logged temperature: 28,°F
